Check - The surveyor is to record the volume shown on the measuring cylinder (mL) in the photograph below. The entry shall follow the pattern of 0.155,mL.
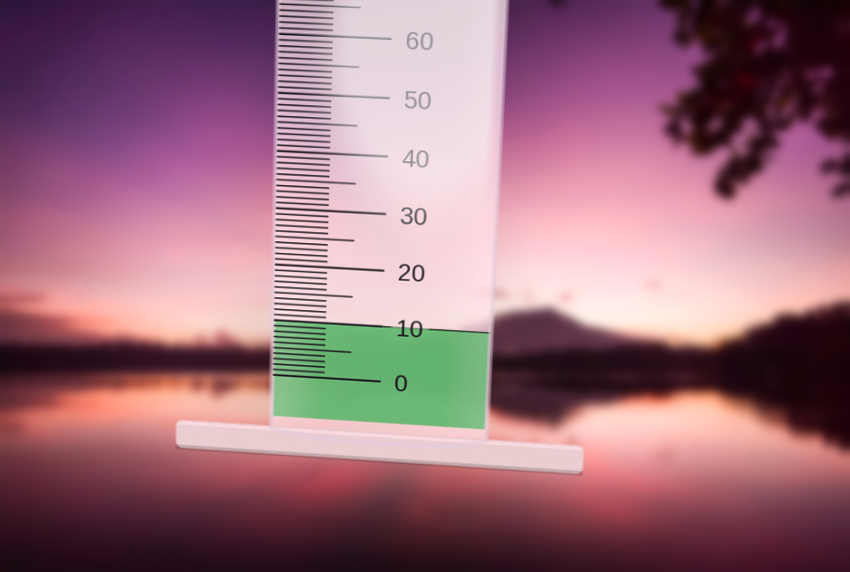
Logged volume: 10,mL
